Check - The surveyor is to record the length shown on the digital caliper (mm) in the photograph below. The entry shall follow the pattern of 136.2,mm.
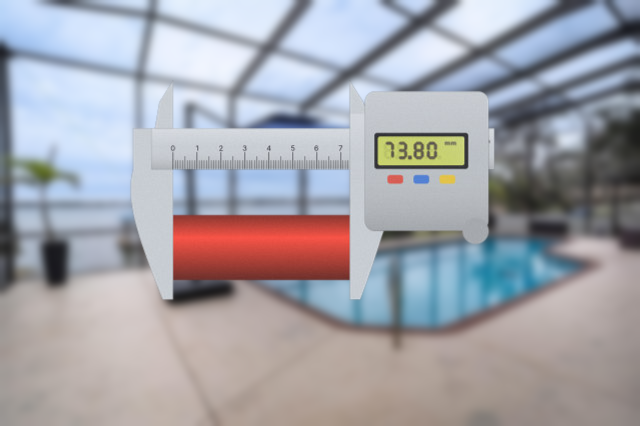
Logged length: 73.80,mm
